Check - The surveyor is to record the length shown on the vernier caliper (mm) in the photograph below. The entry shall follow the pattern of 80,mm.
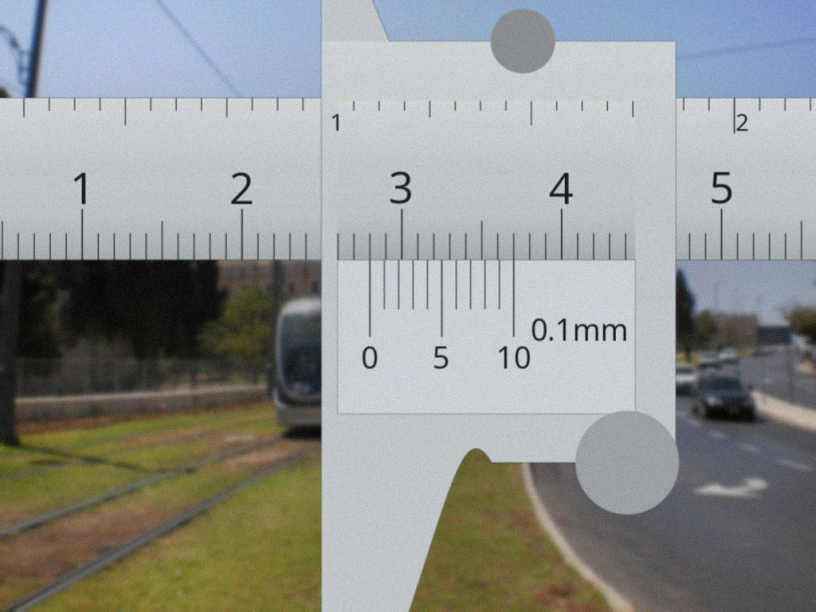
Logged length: 28.0,mm
